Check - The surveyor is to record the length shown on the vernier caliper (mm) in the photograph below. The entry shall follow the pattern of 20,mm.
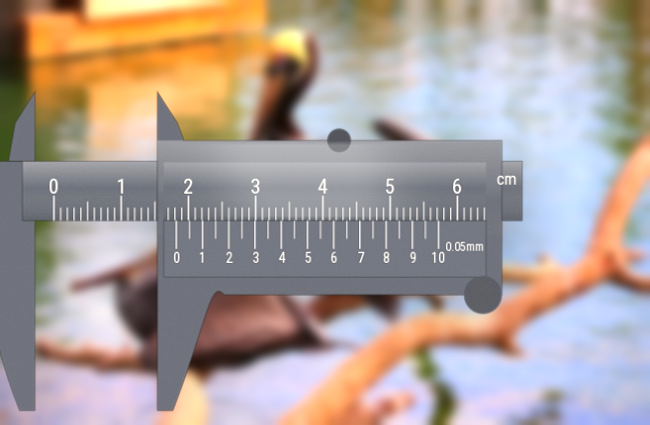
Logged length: 18.2,mm
